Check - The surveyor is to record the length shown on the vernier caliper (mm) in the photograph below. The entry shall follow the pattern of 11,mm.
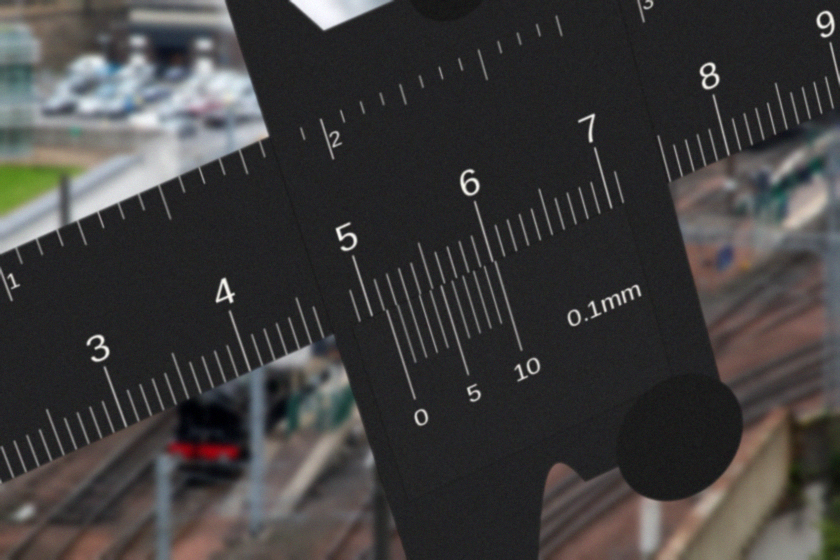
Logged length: 51.2,mm
